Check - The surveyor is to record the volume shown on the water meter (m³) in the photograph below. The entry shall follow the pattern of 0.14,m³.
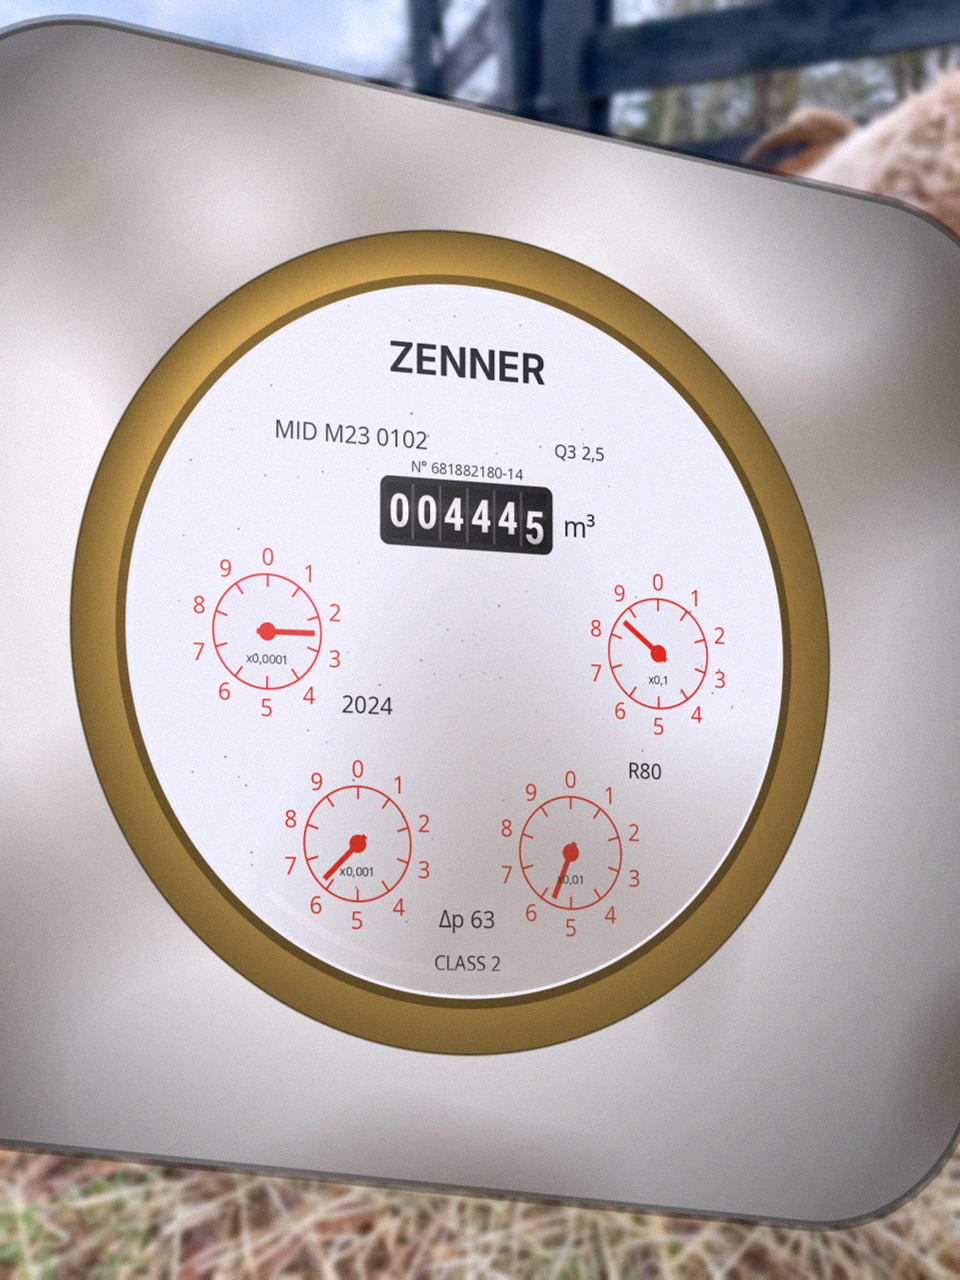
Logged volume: 4444.8562,m³
